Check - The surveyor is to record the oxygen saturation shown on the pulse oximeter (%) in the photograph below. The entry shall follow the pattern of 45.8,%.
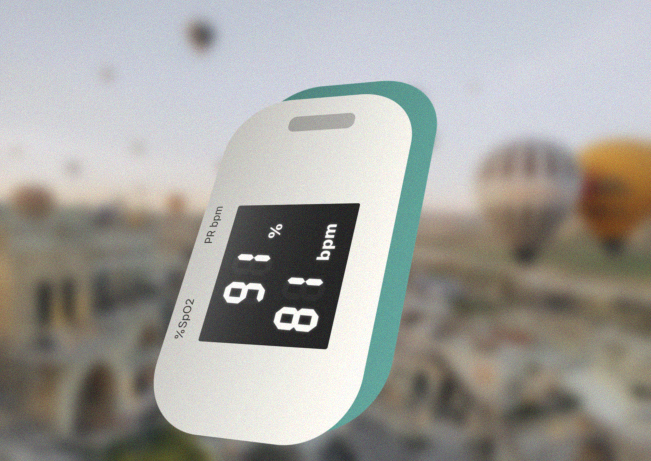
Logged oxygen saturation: 91,%
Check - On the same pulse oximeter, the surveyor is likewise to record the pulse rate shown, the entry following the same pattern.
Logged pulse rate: 81,bpm
